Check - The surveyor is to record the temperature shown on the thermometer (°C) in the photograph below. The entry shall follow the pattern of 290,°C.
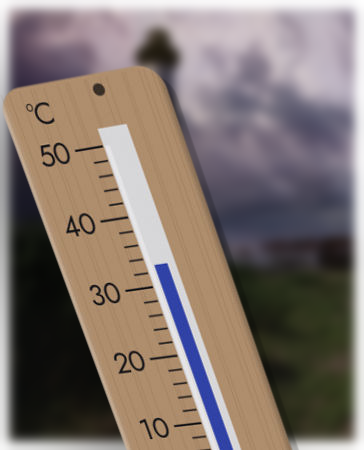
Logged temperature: 33,°C
